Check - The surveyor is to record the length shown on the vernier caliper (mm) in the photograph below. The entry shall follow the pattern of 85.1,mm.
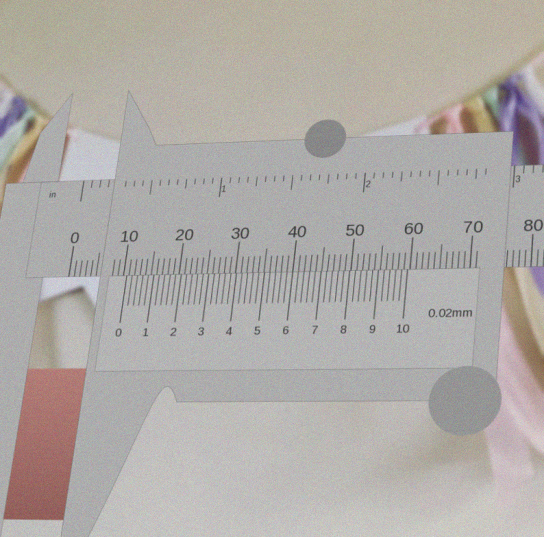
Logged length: 10.6,mm
